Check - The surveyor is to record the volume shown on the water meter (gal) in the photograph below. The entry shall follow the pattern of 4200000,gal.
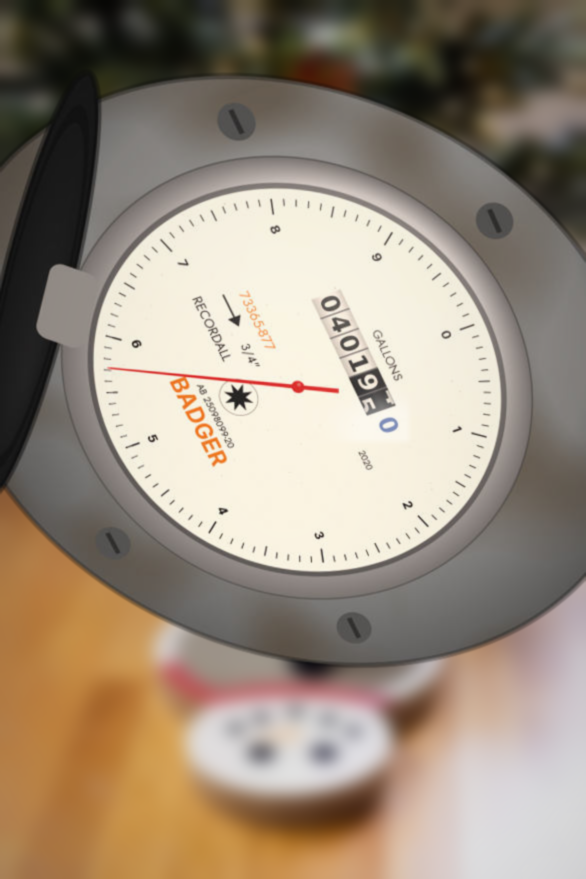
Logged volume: 401945.7,gal
